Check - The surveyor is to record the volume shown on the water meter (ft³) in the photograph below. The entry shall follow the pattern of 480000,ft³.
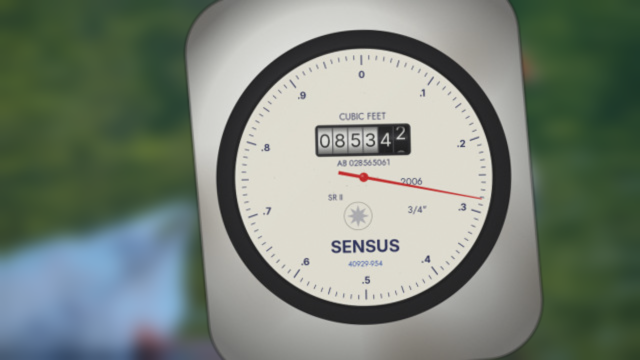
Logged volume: 85342.28,ft³
